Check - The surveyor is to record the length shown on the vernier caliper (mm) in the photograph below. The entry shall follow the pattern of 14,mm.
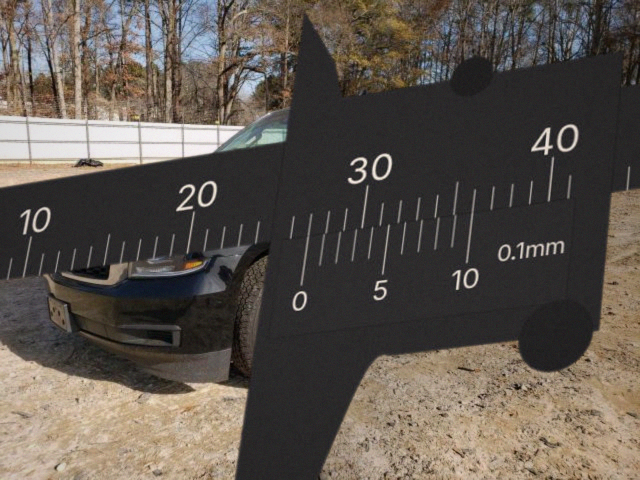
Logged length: 27.0,mm
